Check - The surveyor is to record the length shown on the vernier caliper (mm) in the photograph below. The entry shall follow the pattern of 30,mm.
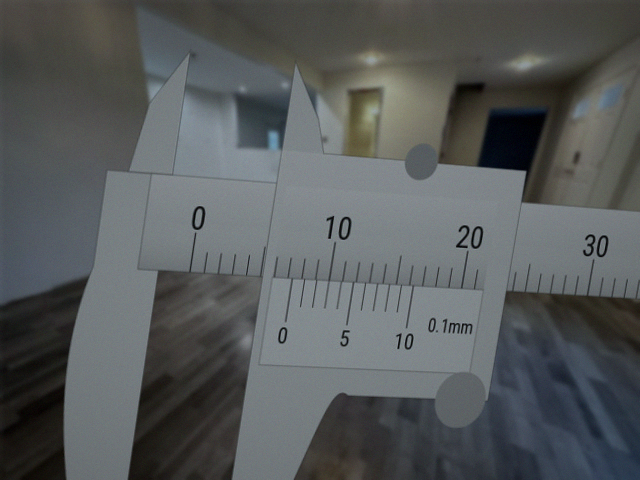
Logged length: 7.3,mm
